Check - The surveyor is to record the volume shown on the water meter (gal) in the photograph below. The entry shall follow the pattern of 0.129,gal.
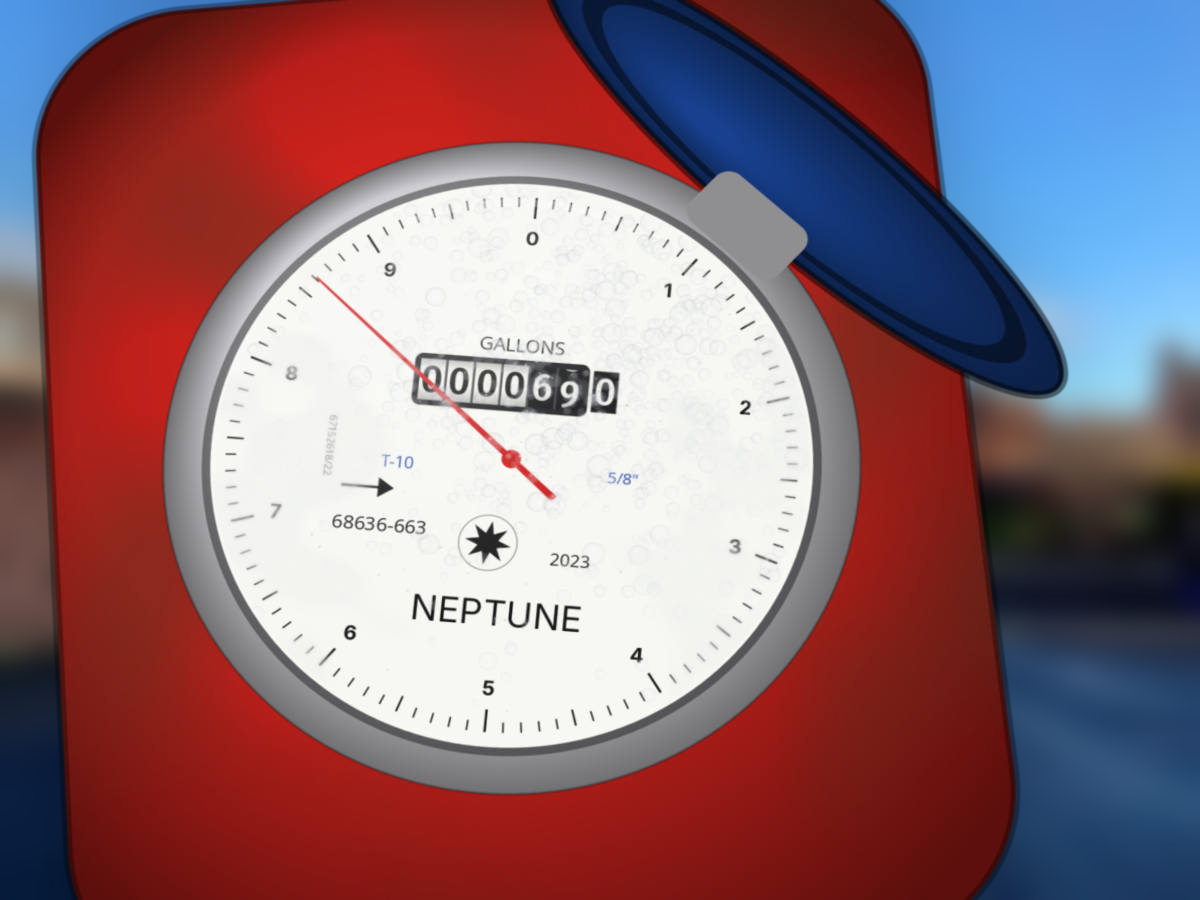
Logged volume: 688.6,gal
